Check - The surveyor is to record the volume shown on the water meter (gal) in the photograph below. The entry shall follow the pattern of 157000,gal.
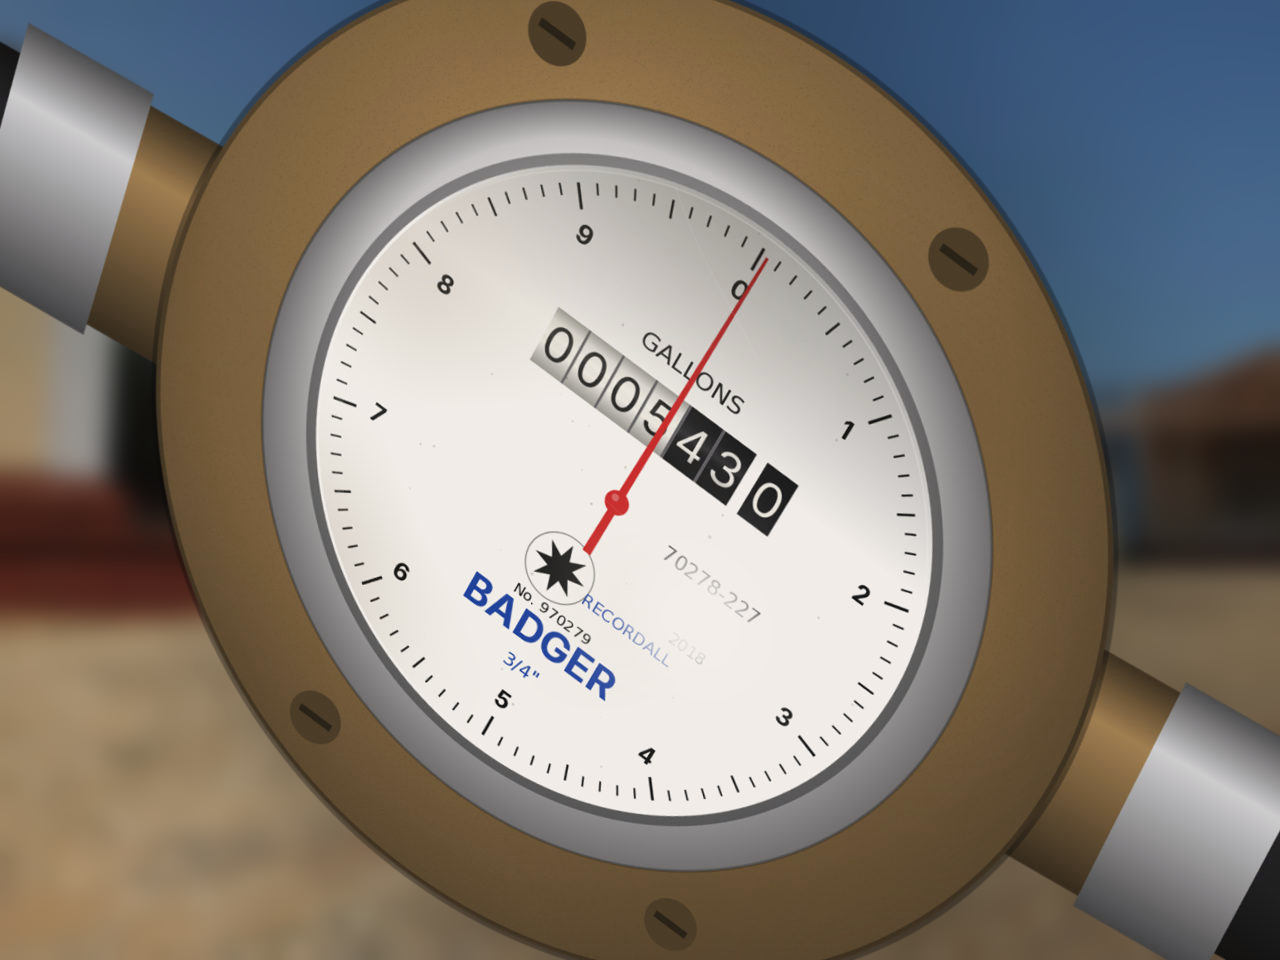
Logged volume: 5430.0,gal
